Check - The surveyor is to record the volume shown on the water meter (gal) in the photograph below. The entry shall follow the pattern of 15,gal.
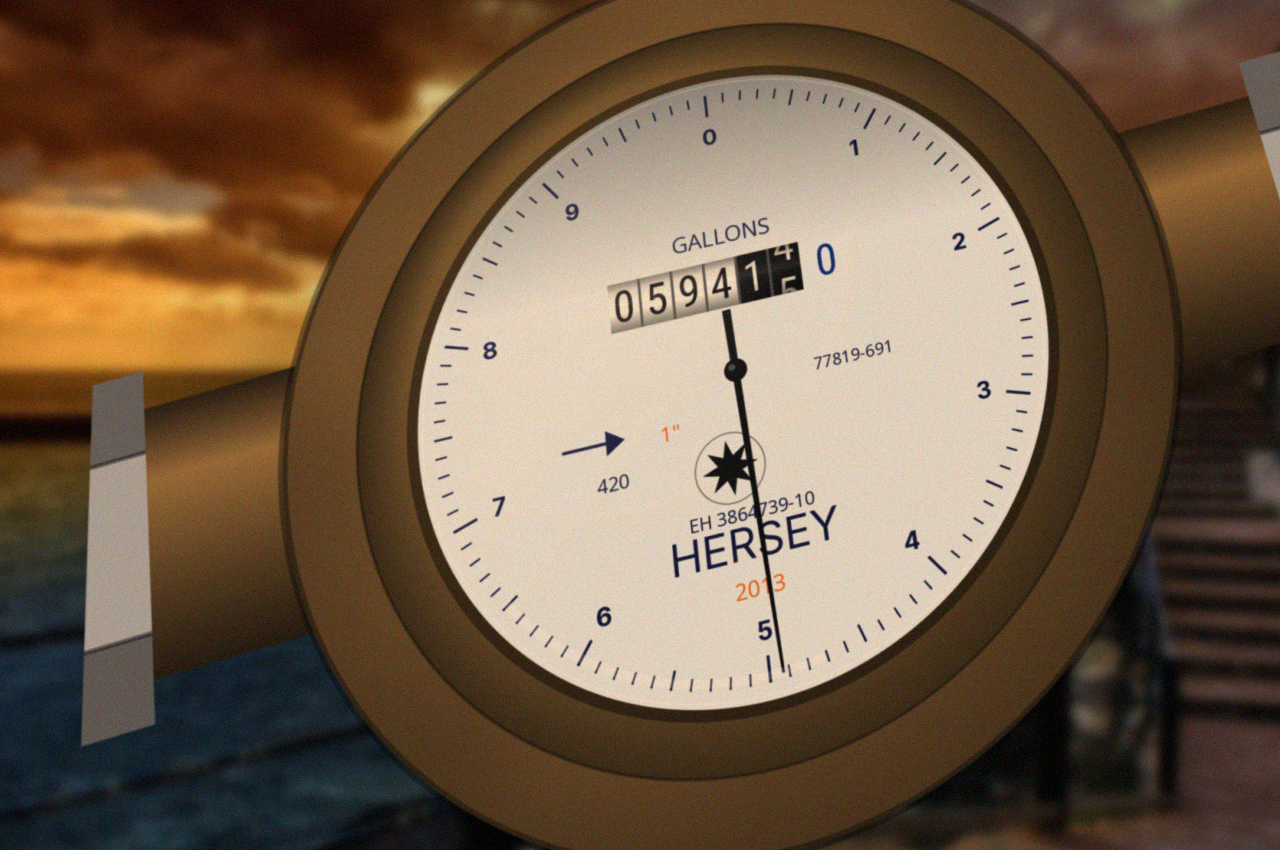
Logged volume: 594144.9,gal
